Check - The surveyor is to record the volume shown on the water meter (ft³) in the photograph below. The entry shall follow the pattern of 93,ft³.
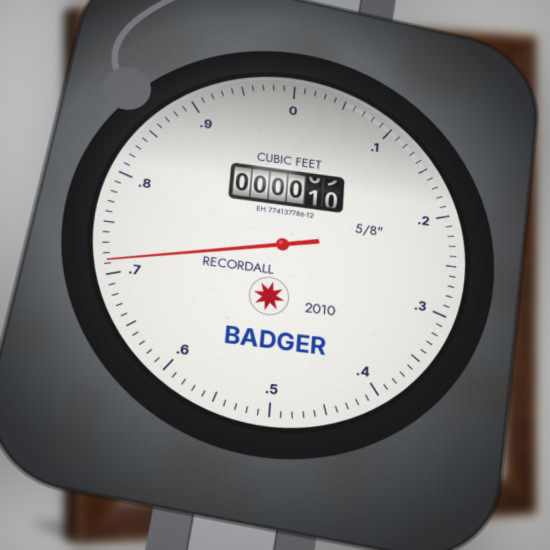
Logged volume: 9.71,ft³
